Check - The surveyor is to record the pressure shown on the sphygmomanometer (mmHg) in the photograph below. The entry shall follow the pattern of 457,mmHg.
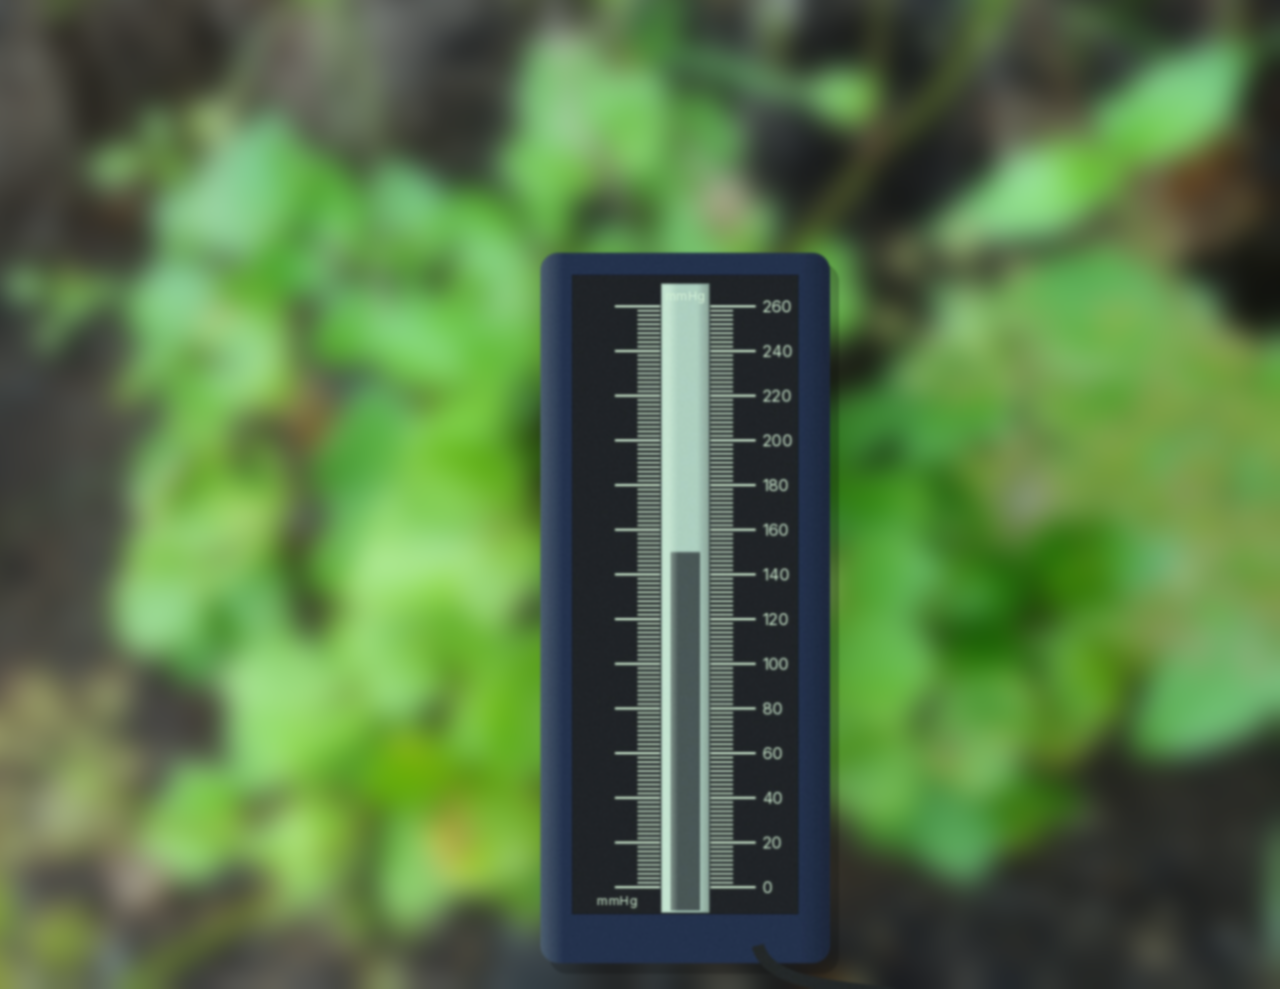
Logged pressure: 150,mmHg
